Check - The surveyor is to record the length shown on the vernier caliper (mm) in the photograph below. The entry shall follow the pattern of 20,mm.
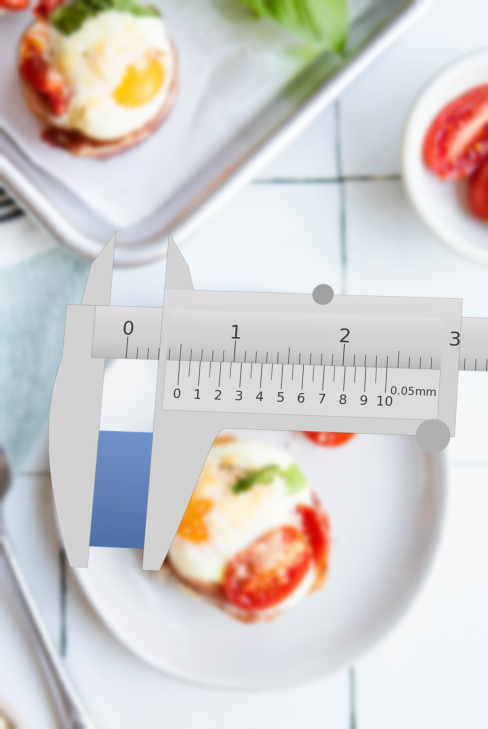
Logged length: 5.0,mm
